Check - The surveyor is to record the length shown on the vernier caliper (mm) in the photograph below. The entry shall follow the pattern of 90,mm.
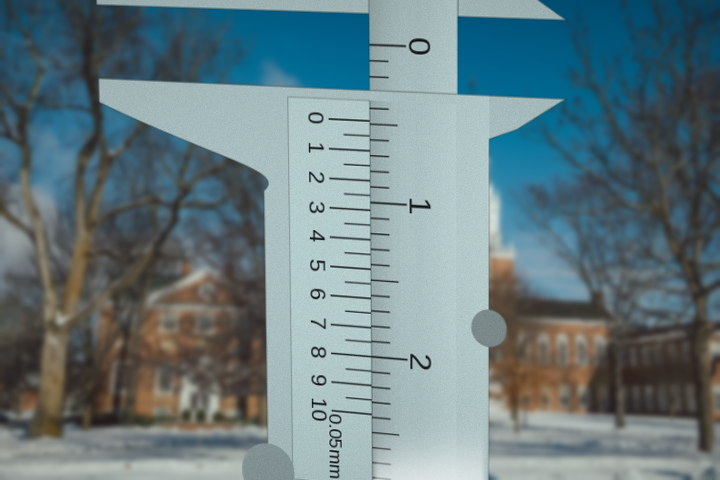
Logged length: 4.8,mm
